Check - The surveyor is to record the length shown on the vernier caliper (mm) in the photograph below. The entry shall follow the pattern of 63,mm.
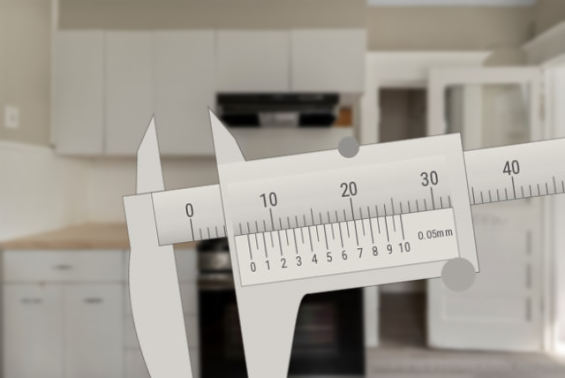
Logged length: 6.8,mm
